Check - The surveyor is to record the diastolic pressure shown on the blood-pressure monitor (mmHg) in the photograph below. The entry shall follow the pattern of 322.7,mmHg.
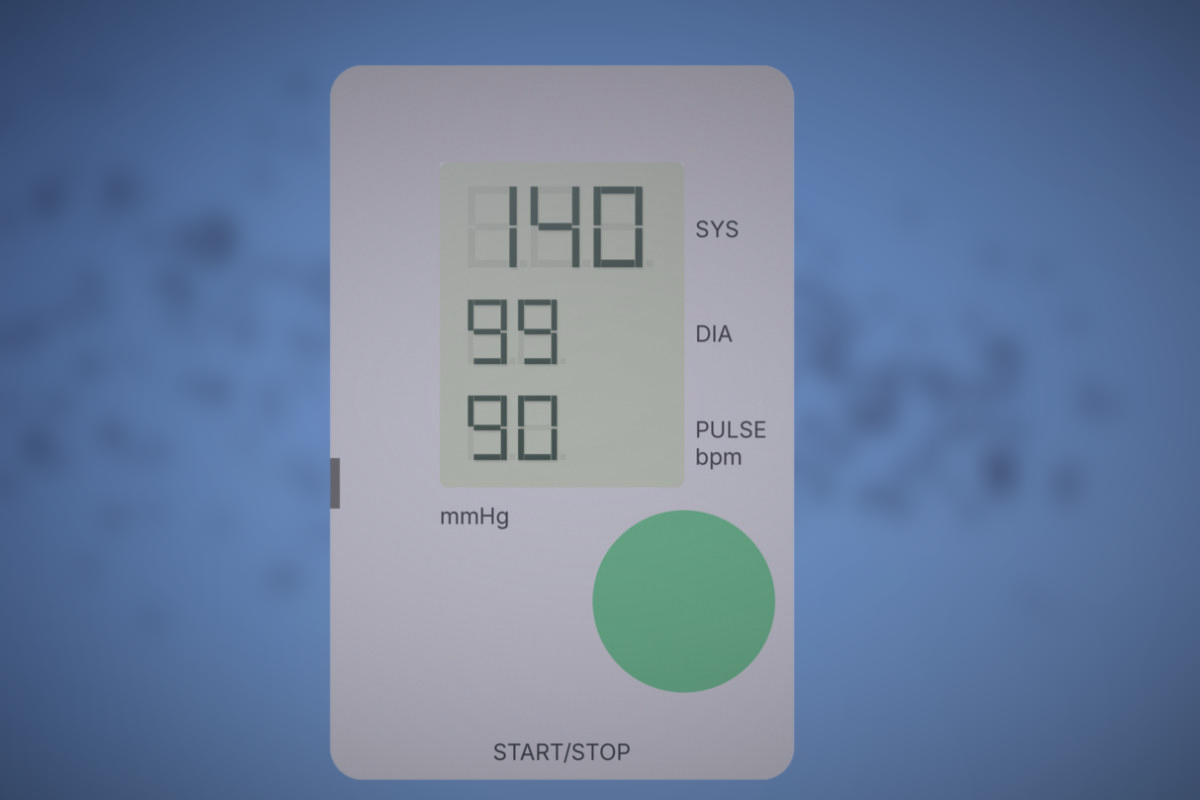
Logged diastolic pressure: 99,mmHg
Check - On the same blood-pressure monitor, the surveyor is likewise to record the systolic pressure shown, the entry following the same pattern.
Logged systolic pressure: 140,mmHg
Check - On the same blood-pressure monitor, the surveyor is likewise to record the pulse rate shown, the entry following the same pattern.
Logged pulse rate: 90,bpm
